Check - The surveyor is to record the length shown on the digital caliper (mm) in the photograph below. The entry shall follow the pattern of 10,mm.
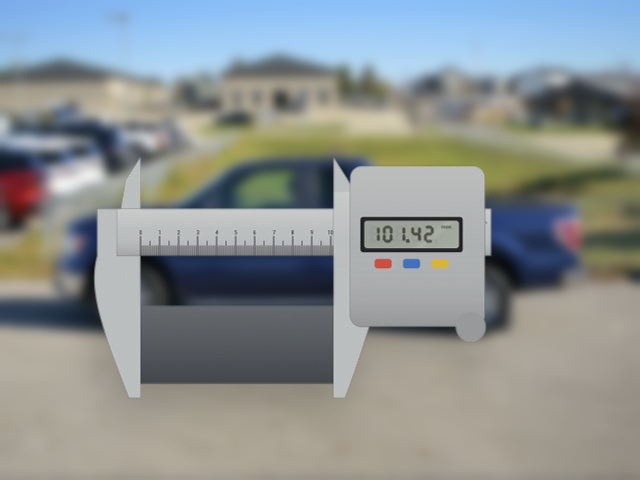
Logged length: 101.42,mm
